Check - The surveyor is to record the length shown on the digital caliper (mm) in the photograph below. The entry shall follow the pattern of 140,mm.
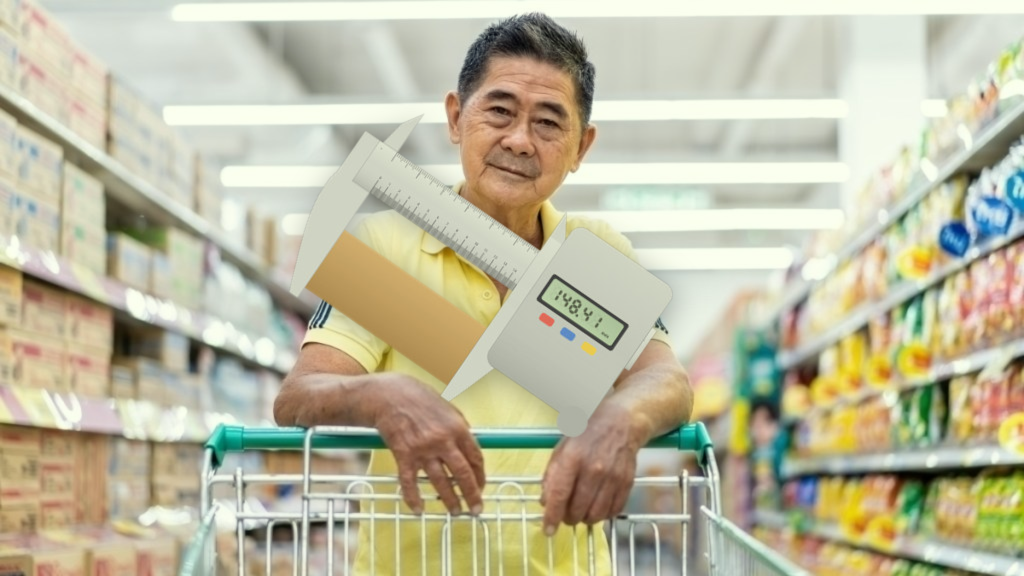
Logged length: 148.41,mm
